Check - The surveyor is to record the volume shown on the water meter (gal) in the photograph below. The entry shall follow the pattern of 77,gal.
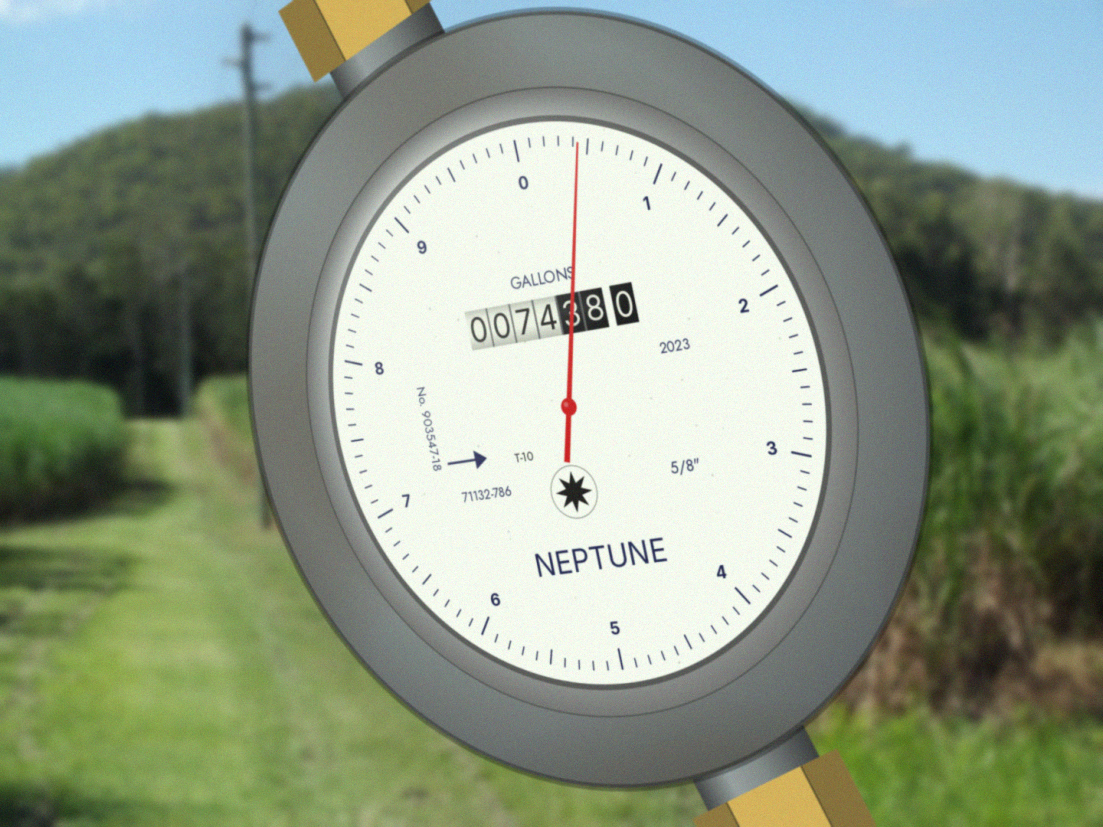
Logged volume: 74380.4,gal
